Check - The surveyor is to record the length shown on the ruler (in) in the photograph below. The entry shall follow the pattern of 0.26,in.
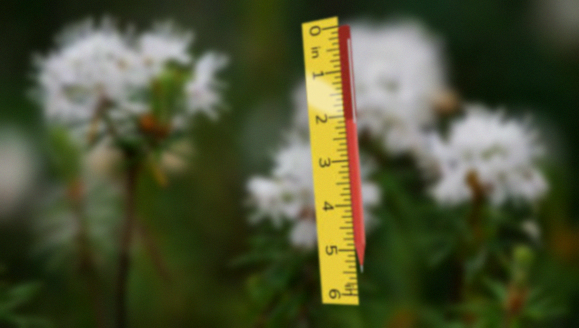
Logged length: 5.5,in
